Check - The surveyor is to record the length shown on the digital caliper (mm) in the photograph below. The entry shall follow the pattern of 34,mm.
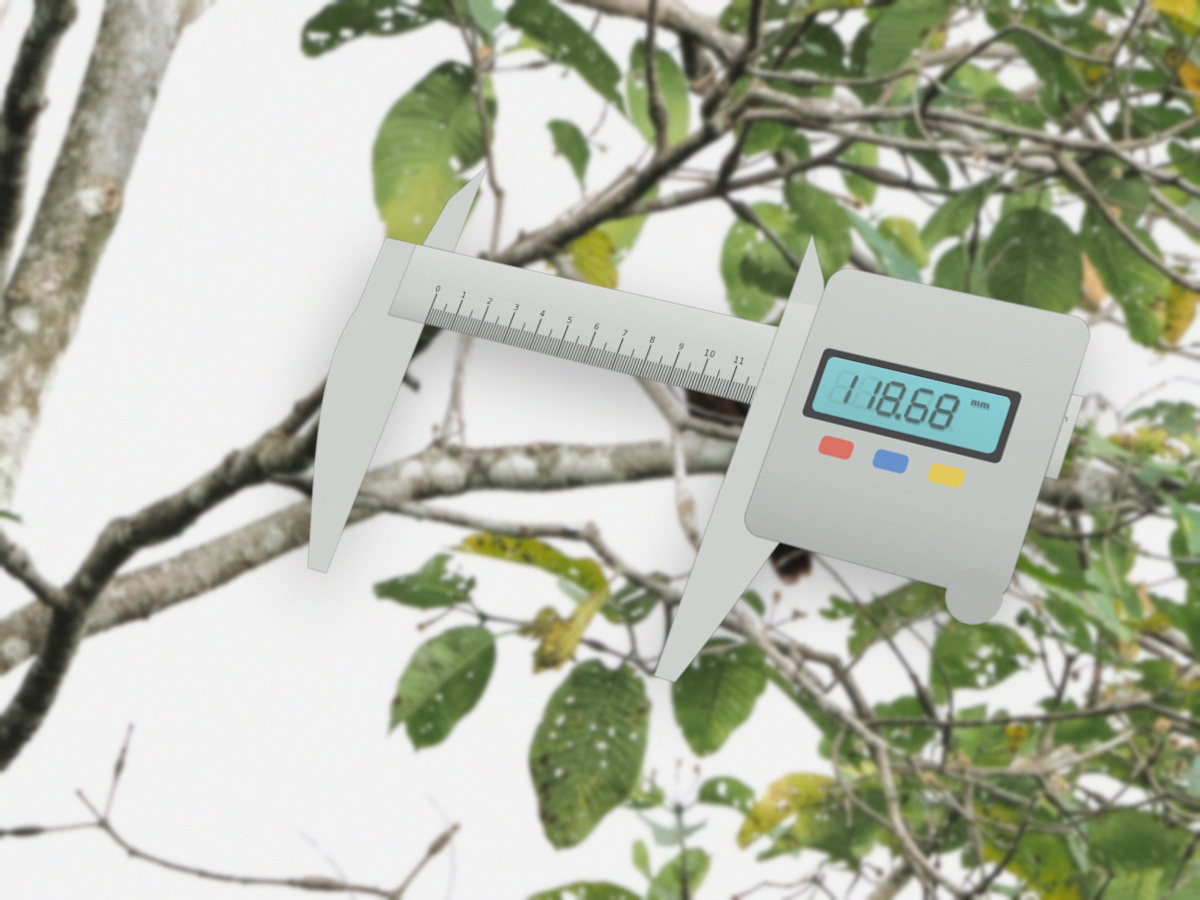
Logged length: 118.68,mm
